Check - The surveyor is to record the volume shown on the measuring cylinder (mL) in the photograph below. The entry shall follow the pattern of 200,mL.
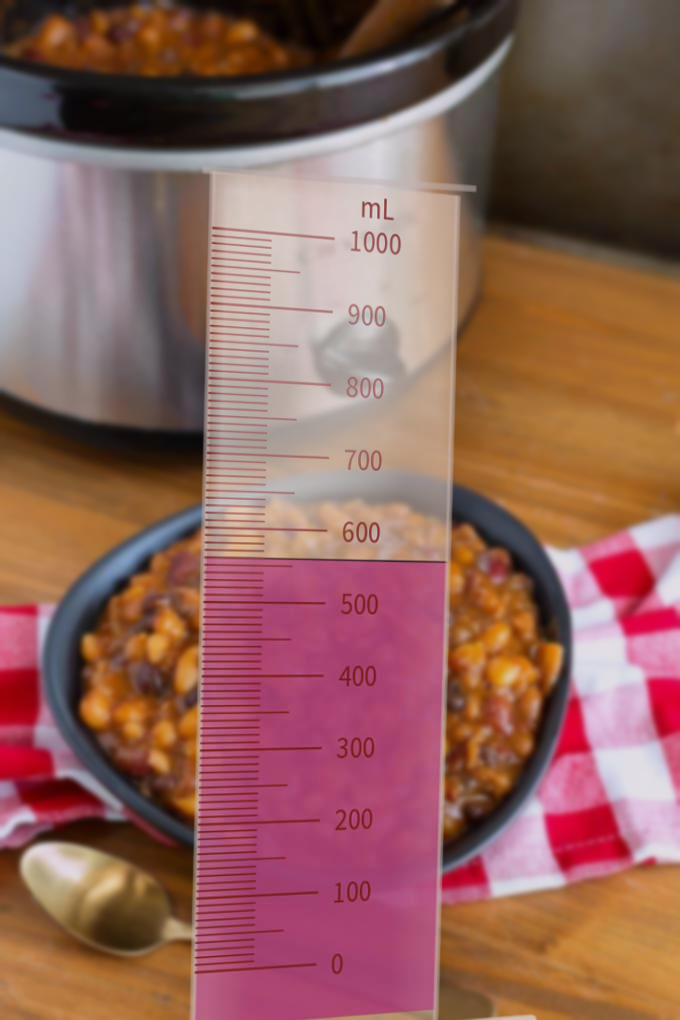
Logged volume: 560,mL
